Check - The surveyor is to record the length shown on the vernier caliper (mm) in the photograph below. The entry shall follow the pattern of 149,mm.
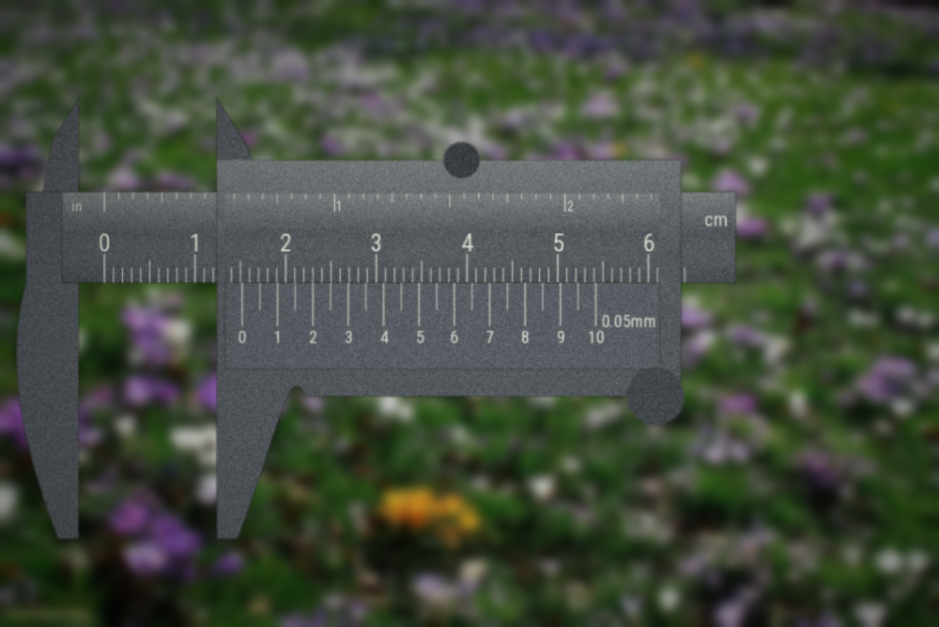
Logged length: 15.2,mm
